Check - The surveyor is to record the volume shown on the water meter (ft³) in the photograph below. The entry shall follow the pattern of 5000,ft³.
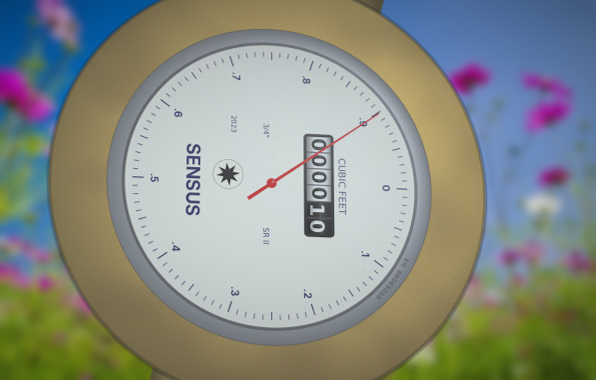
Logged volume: 9.90,ft³
